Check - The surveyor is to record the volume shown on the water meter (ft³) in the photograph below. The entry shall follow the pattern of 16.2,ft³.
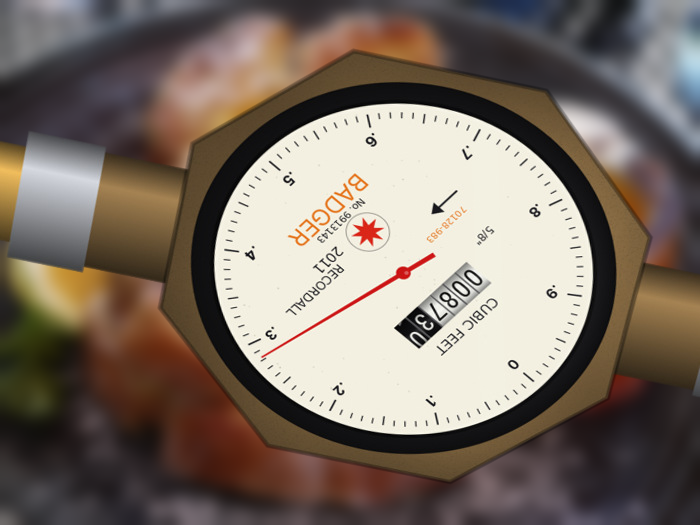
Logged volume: 8730.28,ft³
